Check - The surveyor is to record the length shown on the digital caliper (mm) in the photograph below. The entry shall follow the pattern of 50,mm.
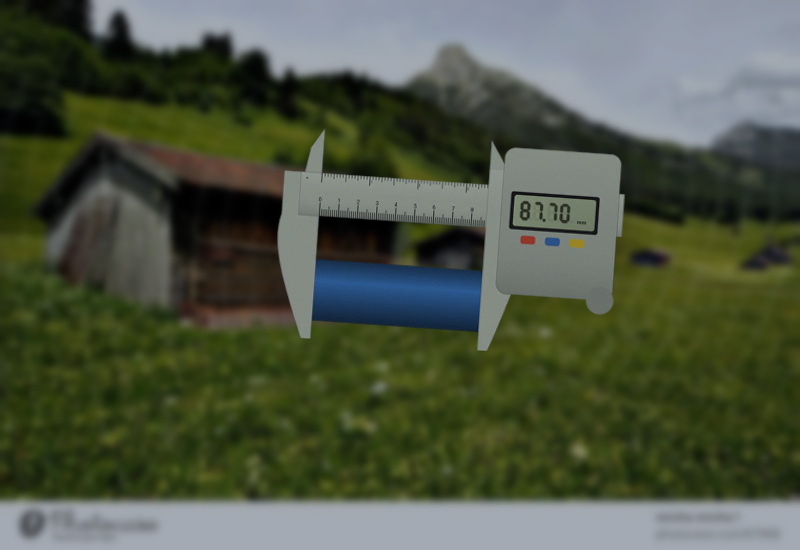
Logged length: 87.70,mm
